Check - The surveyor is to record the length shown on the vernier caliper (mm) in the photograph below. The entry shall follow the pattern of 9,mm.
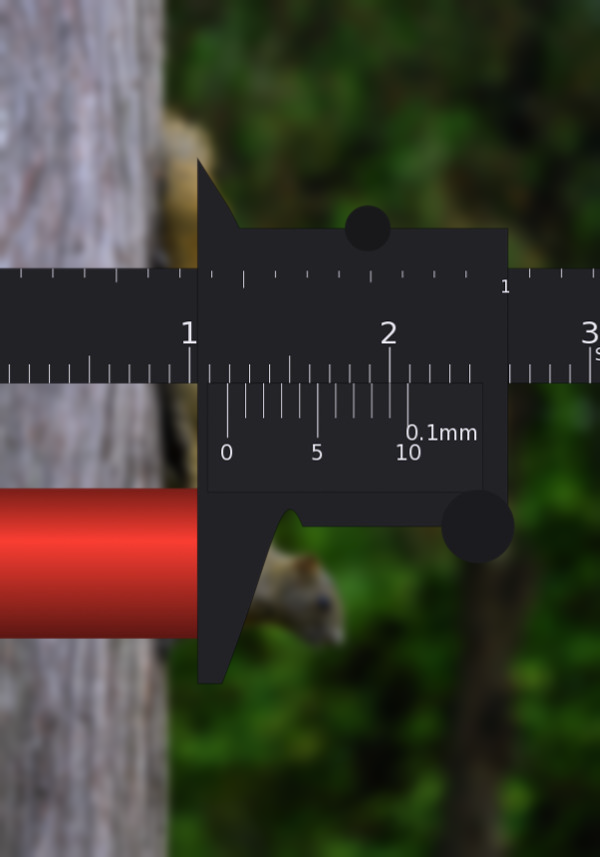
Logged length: 11.9,mm
